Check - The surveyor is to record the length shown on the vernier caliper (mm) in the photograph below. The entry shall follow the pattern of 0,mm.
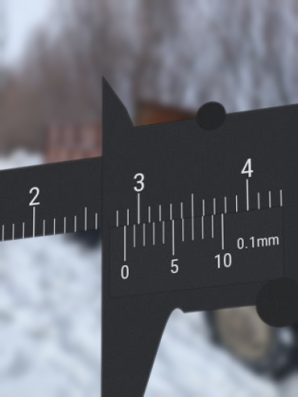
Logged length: 28.7,mm
